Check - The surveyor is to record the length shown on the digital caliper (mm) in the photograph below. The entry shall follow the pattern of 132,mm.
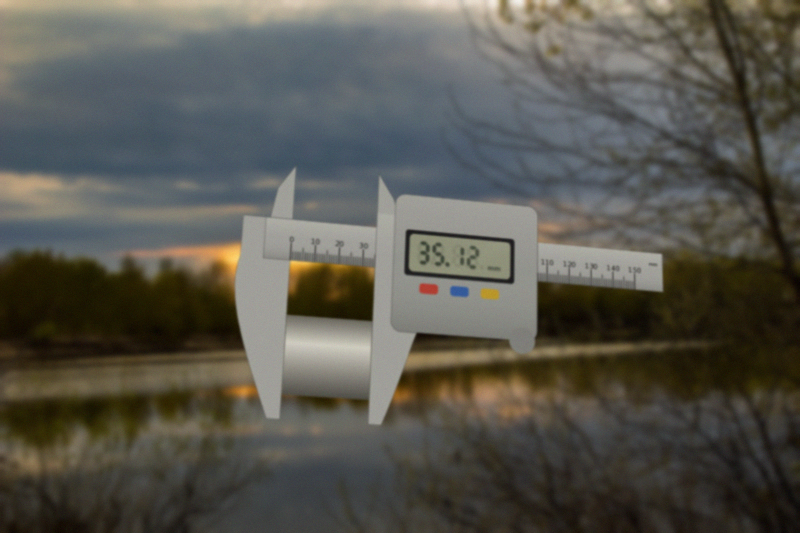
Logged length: 35.12,mm
